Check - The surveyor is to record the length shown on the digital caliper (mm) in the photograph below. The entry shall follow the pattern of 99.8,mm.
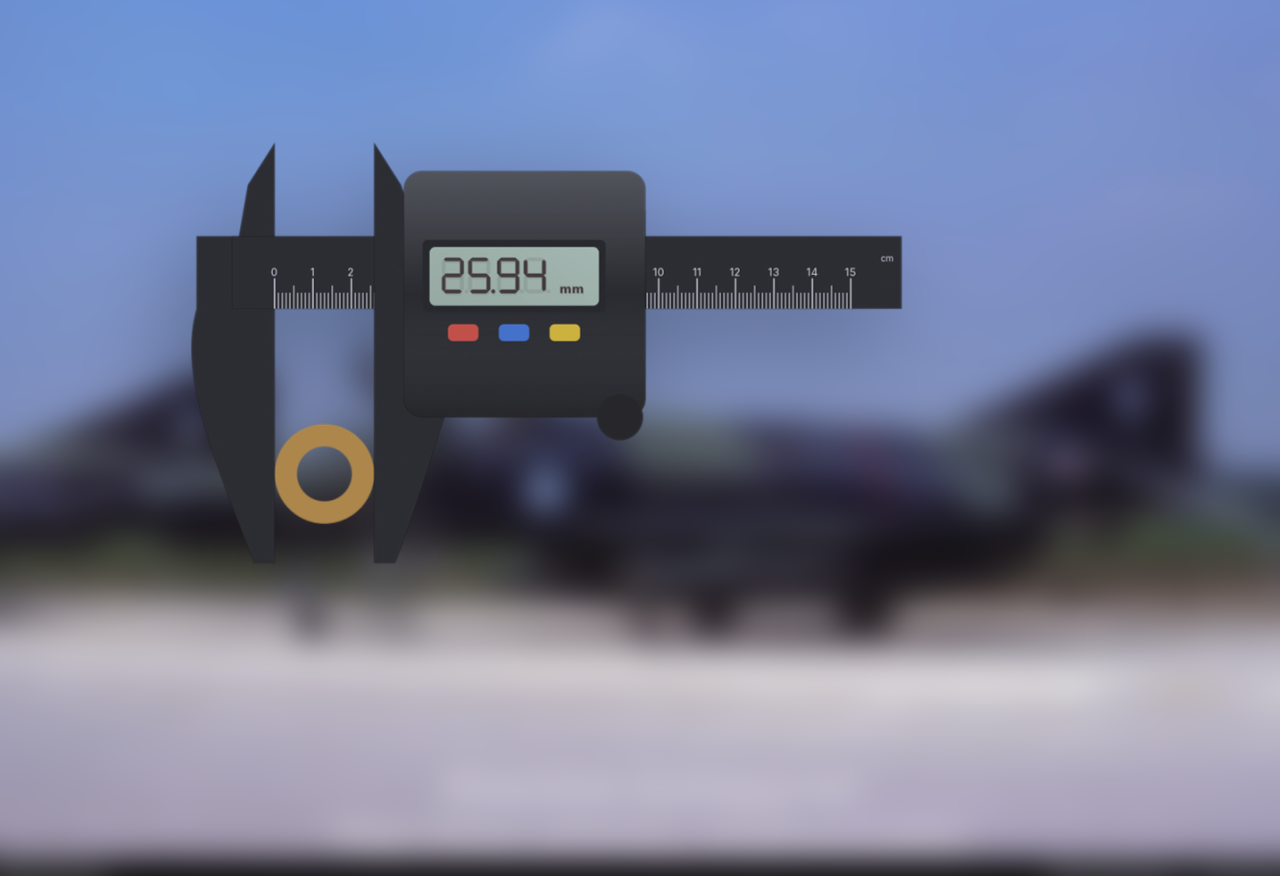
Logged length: 25.94,mm
